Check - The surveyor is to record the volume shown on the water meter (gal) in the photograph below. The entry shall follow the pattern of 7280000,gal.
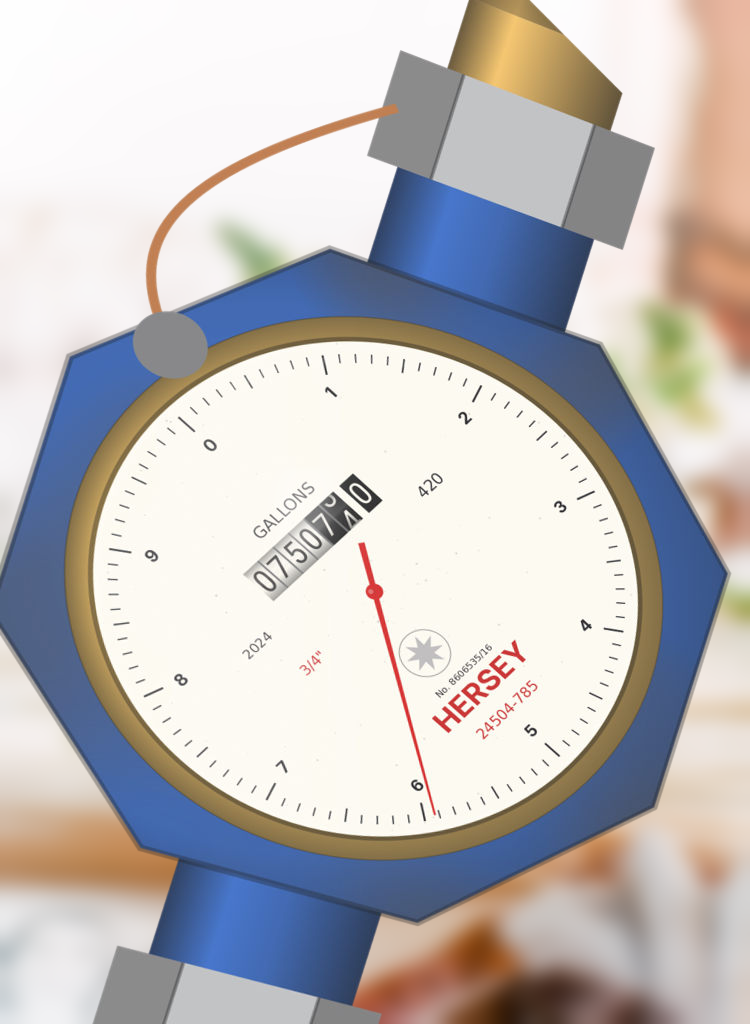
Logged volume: 750735.9,gal
